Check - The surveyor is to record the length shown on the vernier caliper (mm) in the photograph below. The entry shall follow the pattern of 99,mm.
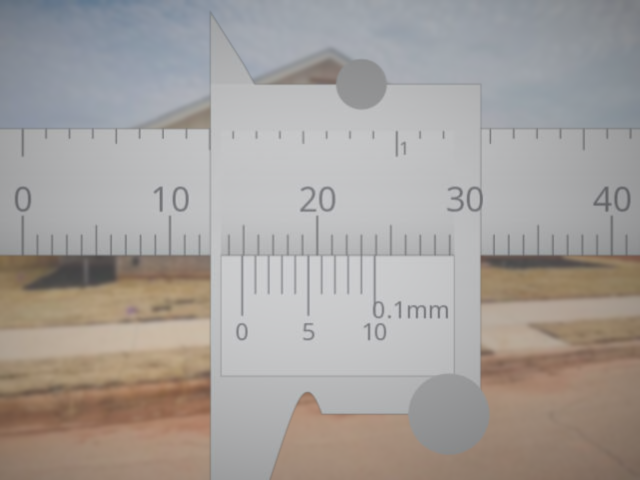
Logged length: 14.9,mm
